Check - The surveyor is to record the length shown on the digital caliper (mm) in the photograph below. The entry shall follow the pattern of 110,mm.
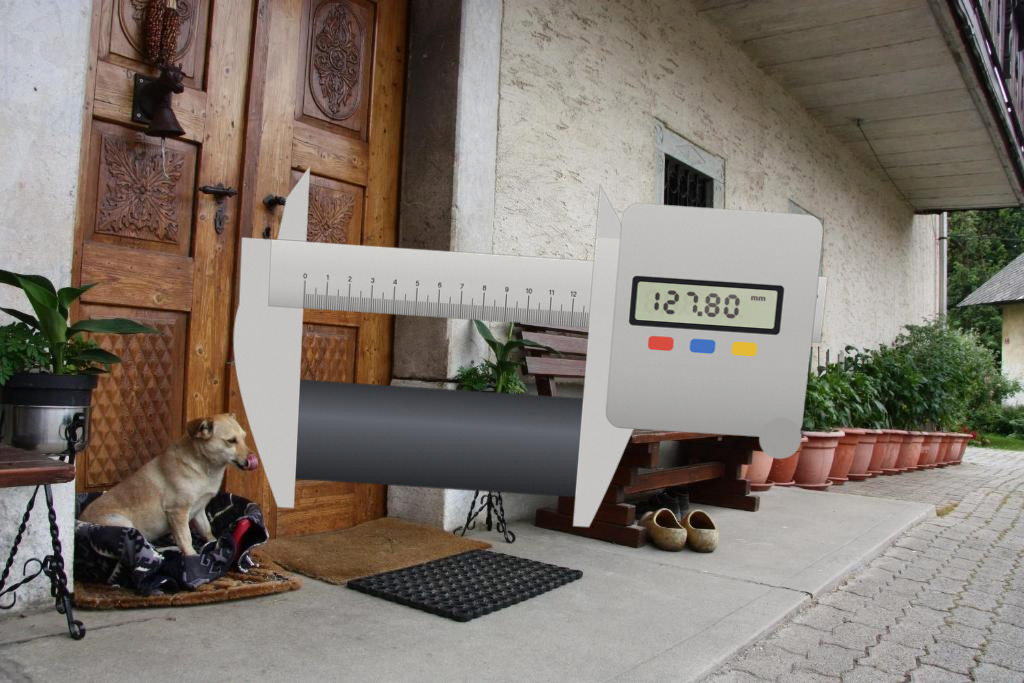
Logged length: 127.80,mm
